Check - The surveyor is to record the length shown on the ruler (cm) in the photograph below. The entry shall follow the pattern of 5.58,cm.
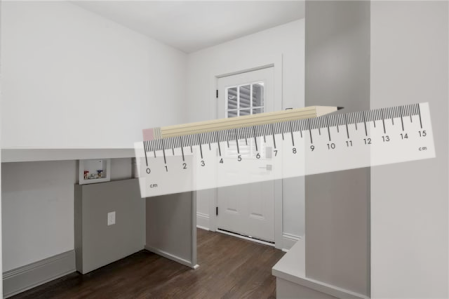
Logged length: 11,cm
